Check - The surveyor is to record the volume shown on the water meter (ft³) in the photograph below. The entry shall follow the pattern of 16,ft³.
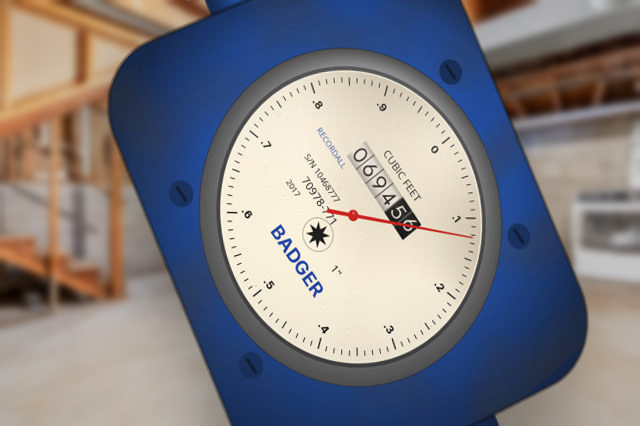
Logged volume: 69456.12,ft³
